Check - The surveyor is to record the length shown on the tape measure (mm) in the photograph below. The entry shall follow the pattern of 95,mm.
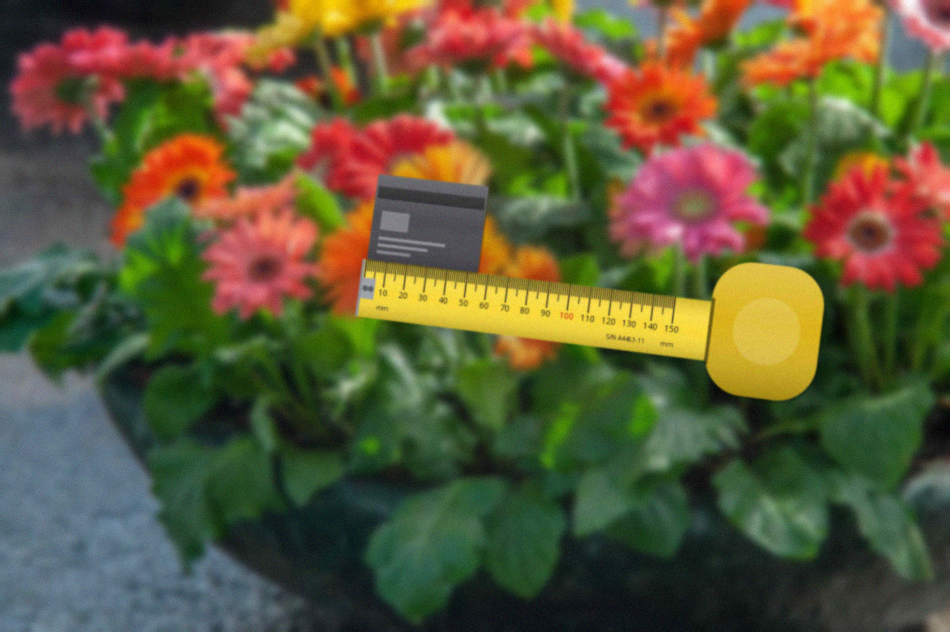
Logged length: 55,mm
